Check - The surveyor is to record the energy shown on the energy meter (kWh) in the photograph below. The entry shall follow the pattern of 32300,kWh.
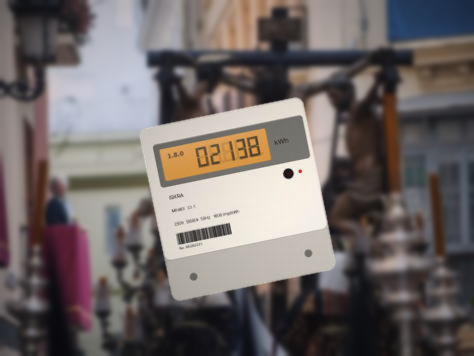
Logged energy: 2138,kWh
